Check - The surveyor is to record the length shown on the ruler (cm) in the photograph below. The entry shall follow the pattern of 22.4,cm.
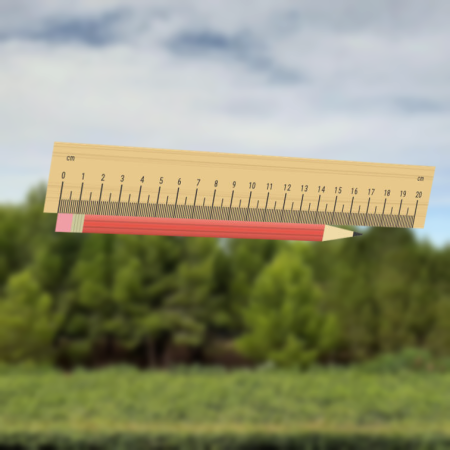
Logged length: 17,cm
